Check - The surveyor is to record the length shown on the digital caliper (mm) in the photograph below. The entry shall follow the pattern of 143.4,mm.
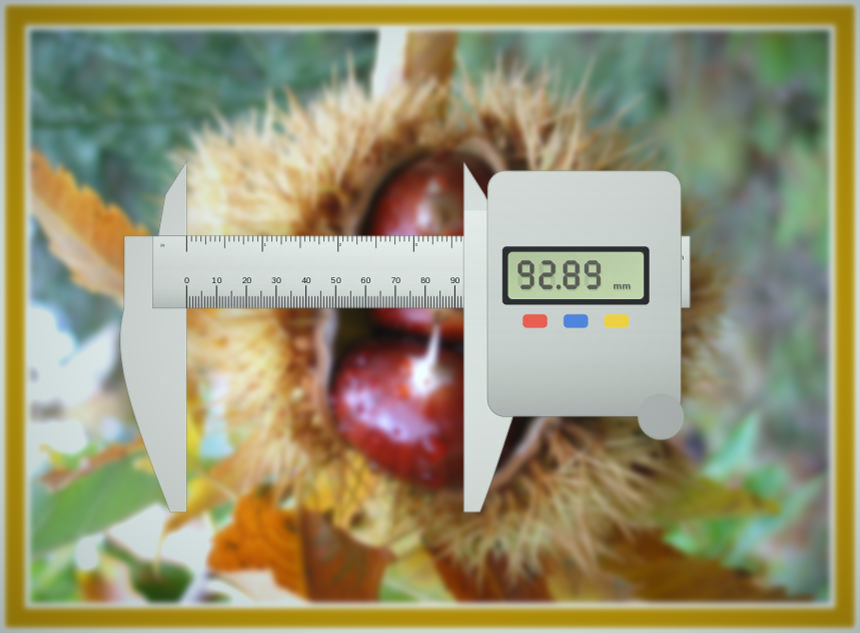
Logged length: 92.89,mm
